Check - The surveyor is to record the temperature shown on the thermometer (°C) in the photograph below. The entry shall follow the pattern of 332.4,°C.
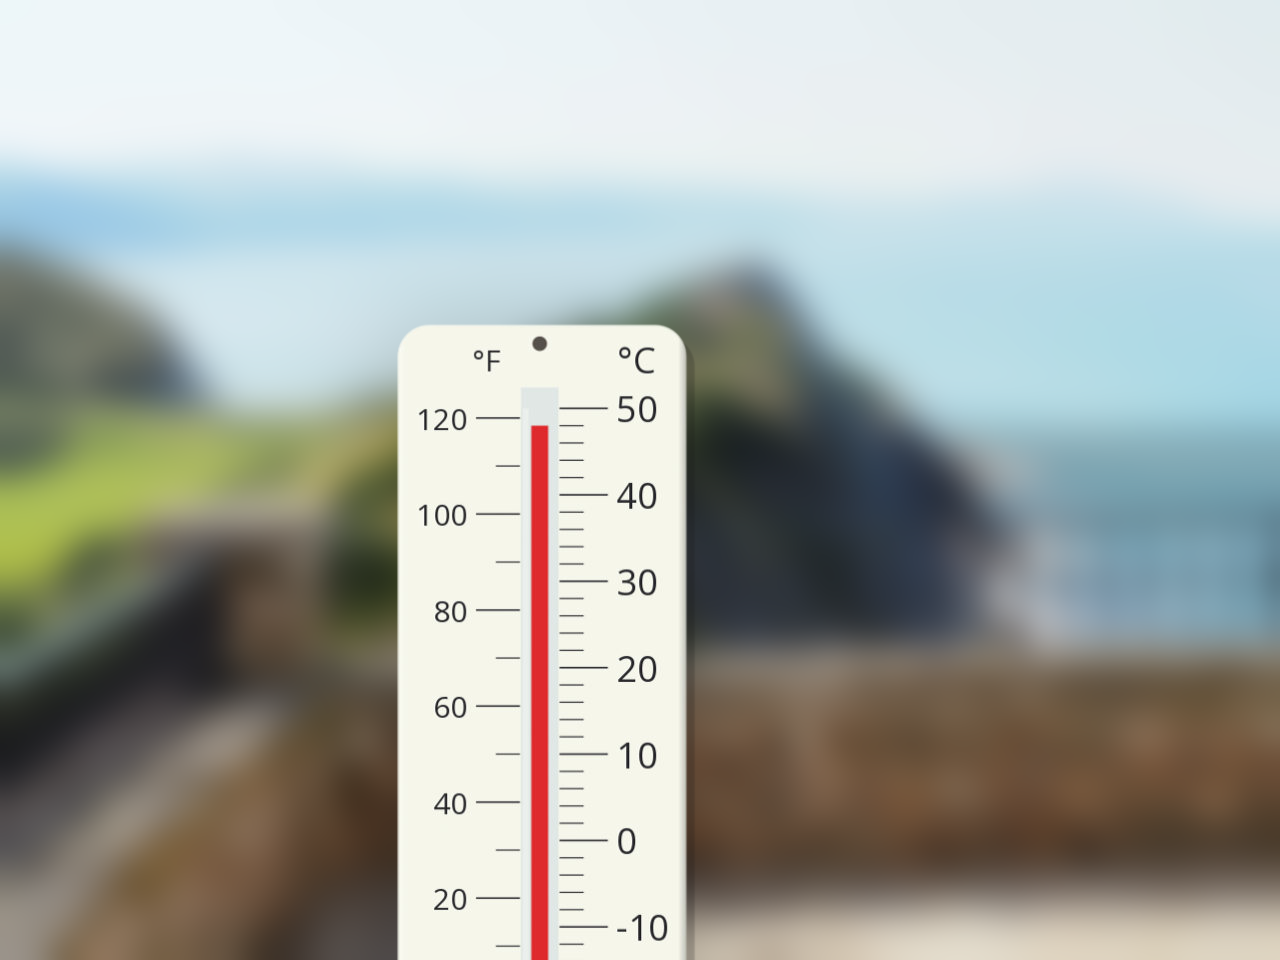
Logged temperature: 48,°C
